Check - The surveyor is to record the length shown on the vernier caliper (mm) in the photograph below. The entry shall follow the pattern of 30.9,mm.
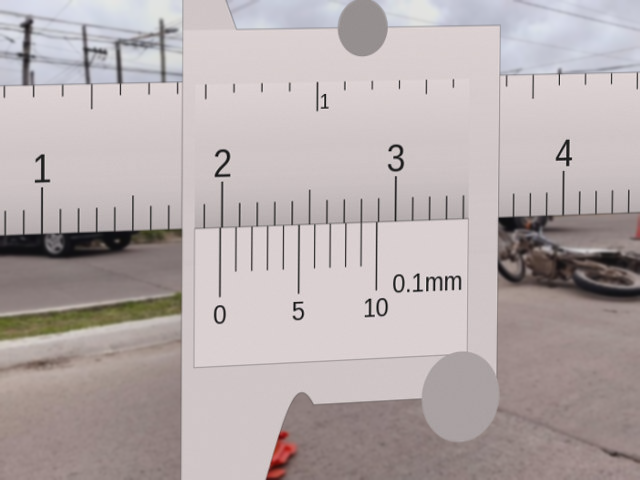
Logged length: 19.9,mm
